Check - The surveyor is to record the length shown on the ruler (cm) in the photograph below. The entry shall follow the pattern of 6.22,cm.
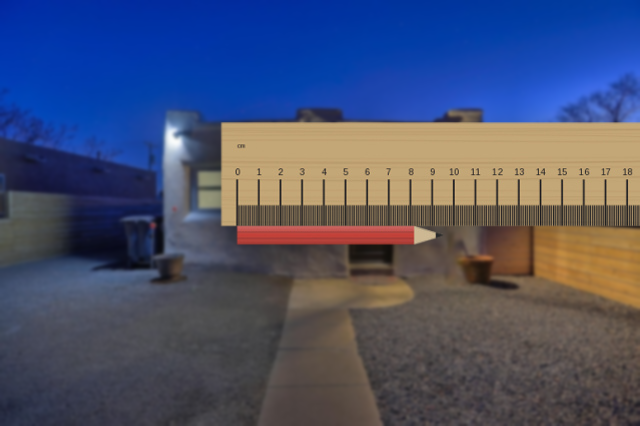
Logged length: 9.5,cm
